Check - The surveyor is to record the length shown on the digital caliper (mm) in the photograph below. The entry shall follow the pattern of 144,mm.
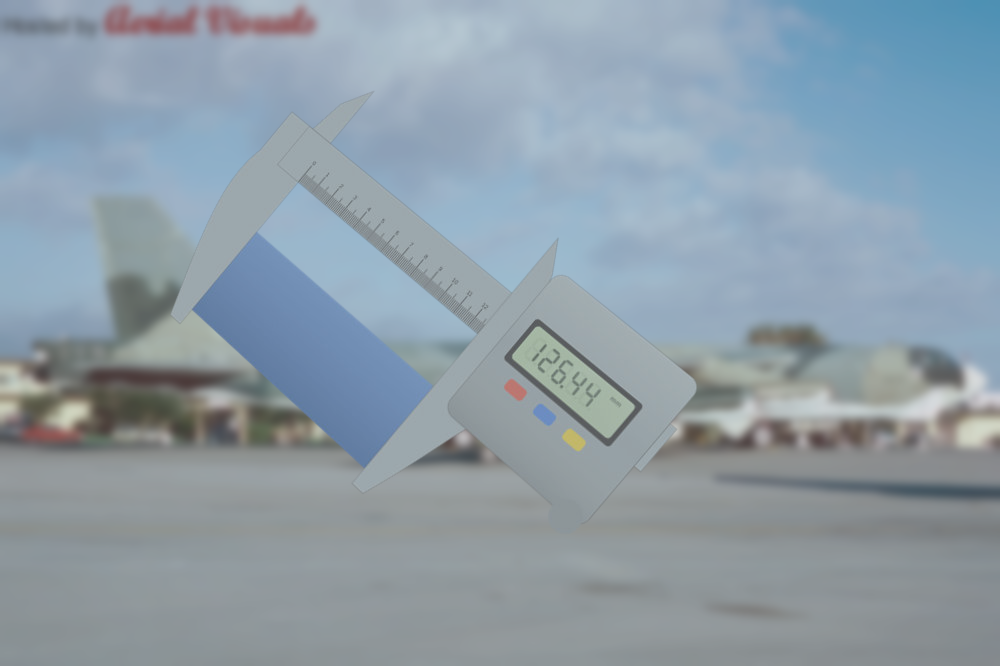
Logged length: 126.44,mm
